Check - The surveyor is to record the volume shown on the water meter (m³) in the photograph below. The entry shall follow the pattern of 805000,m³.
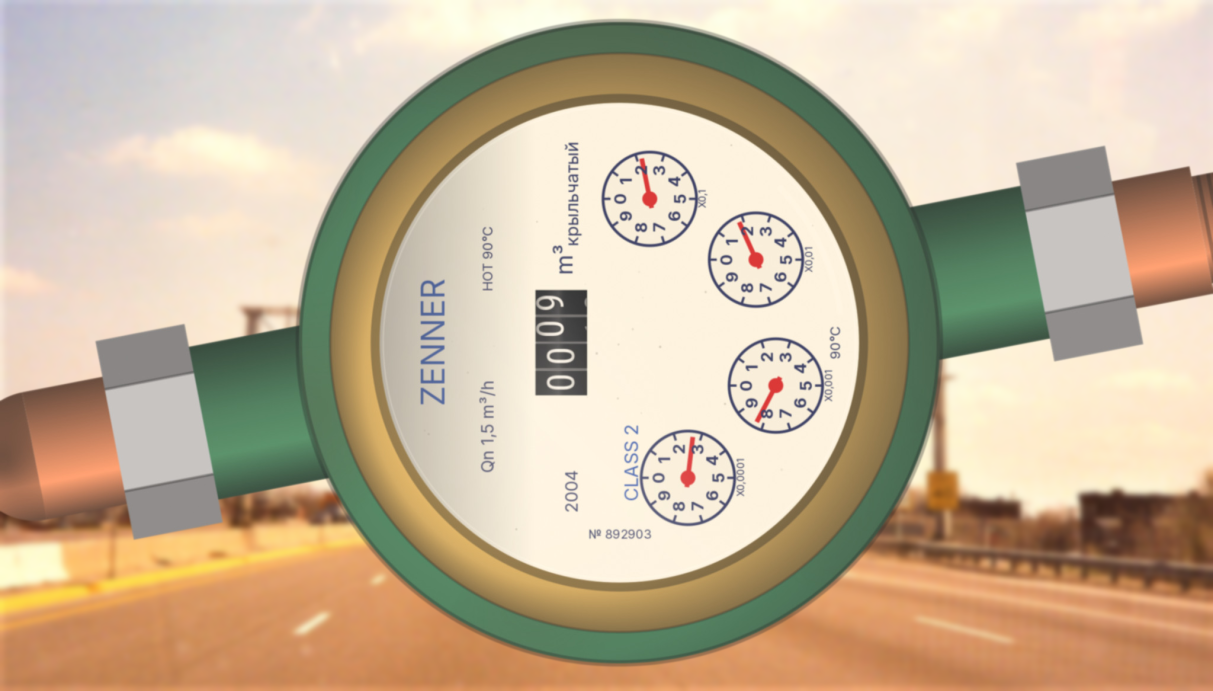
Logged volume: 9.2182,m³
